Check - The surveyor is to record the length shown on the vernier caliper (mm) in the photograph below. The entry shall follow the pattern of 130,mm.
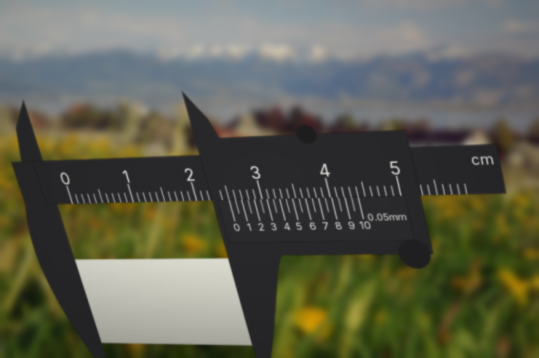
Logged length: 25.0,mm
